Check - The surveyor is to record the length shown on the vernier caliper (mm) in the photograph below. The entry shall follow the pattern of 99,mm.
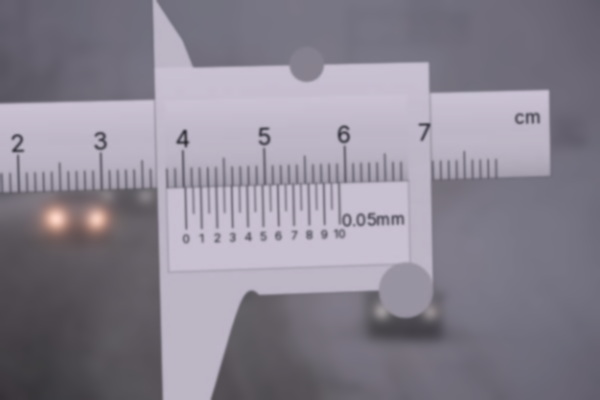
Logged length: 40.2,mm
